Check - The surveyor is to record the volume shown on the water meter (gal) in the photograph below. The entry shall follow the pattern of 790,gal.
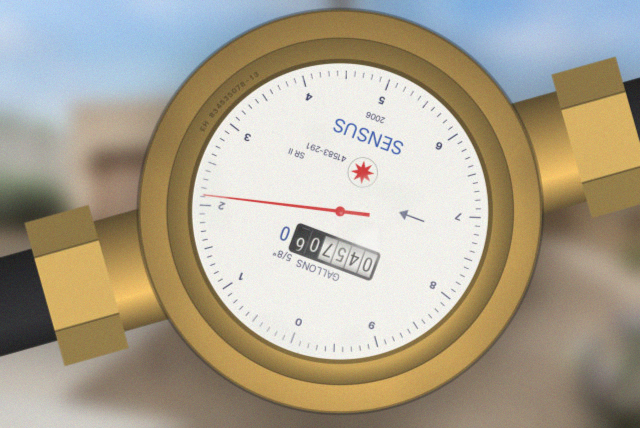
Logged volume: 457062.1,gal
